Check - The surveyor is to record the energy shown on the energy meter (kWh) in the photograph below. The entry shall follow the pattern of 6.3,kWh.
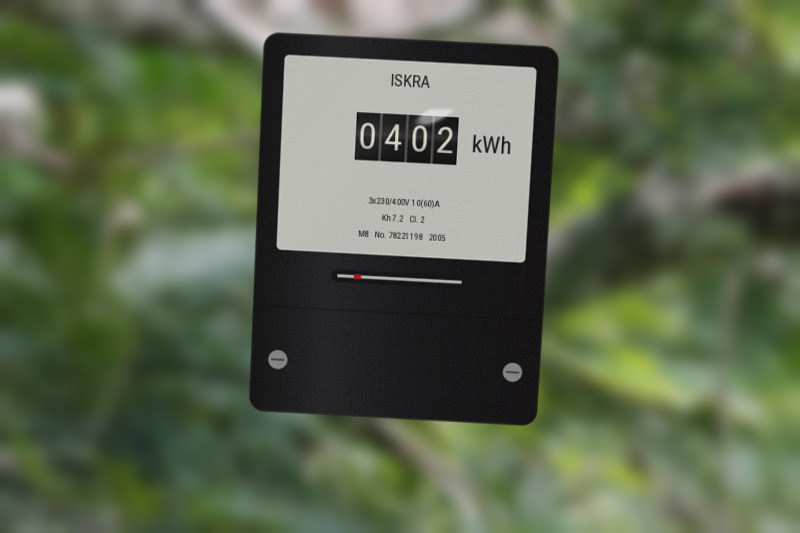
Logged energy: 402,kWh
